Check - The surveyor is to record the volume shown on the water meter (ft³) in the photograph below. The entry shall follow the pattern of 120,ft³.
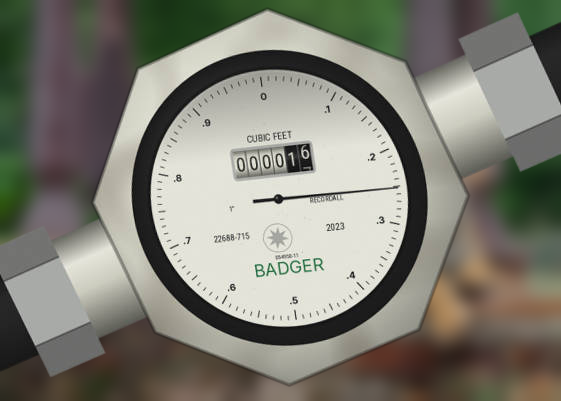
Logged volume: 16.25,ft³
